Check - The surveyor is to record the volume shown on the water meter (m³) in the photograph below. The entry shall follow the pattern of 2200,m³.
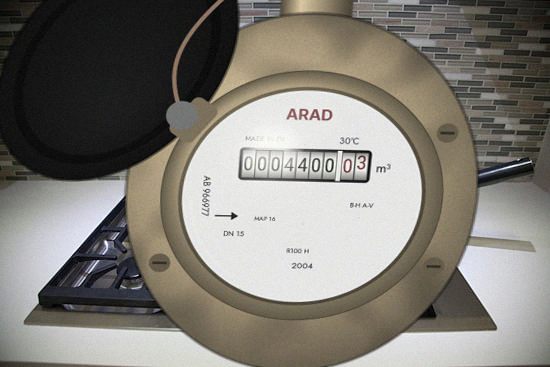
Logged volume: 4400.03,m³
